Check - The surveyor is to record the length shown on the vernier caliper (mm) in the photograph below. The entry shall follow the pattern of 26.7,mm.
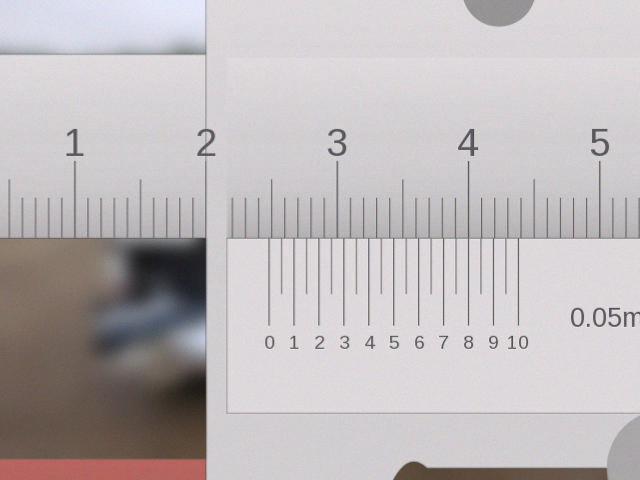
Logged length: 24.8,mm
